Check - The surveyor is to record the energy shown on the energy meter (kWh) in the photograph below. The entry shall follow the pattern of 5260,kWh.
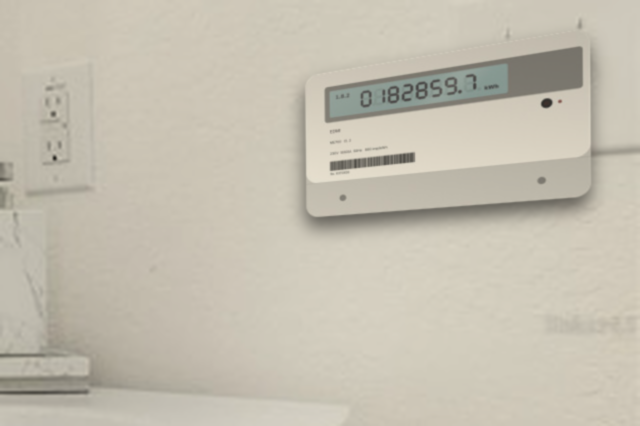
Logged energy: 182859.7,kWh
